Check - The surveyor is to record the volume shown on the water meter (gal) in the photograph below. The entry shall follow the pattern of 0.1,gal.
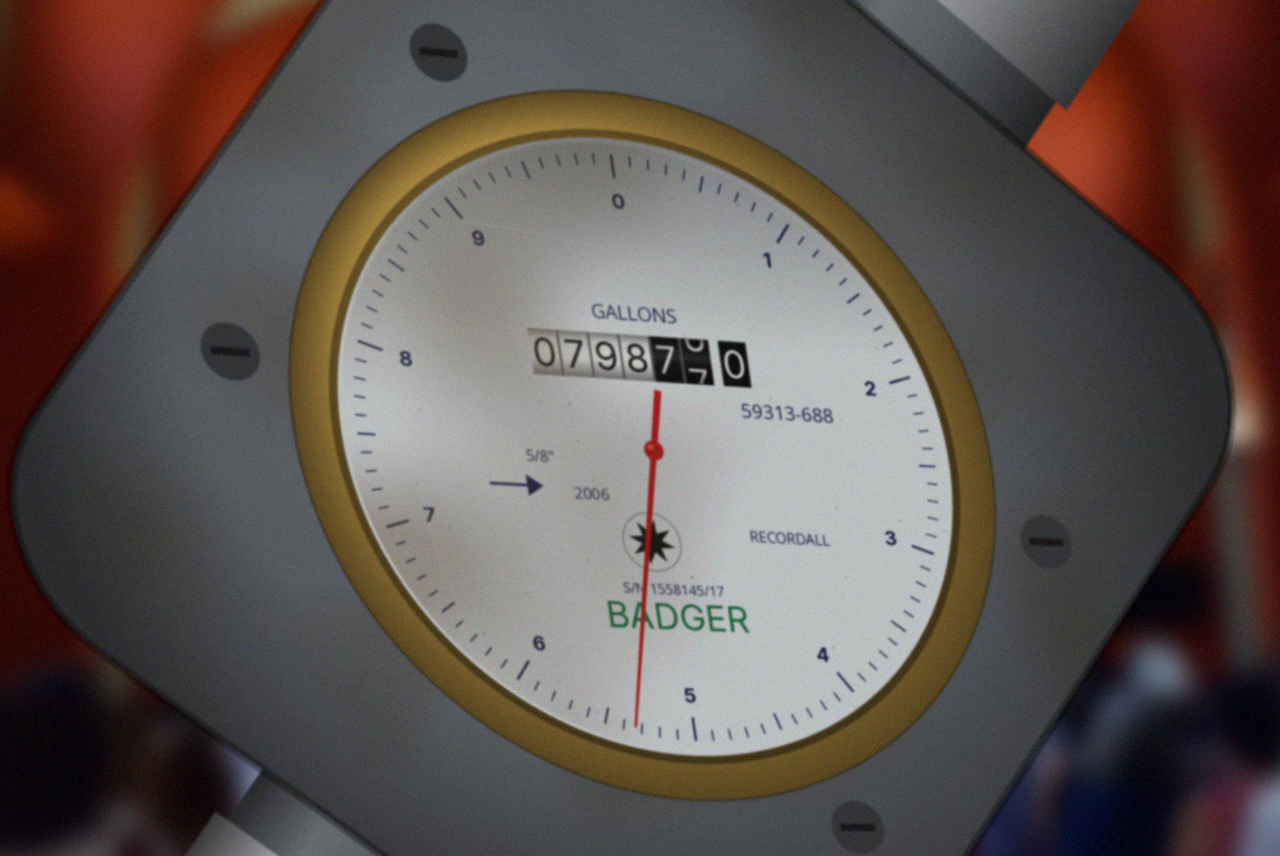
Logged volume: 798765.3,gal
